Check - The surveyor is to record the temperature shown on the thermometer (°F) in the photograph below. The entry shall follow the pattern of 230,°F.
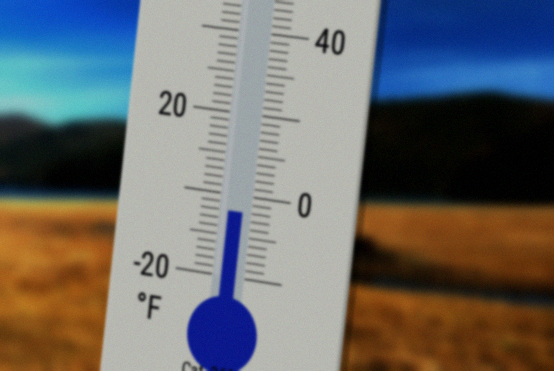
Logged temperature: -4,°F
